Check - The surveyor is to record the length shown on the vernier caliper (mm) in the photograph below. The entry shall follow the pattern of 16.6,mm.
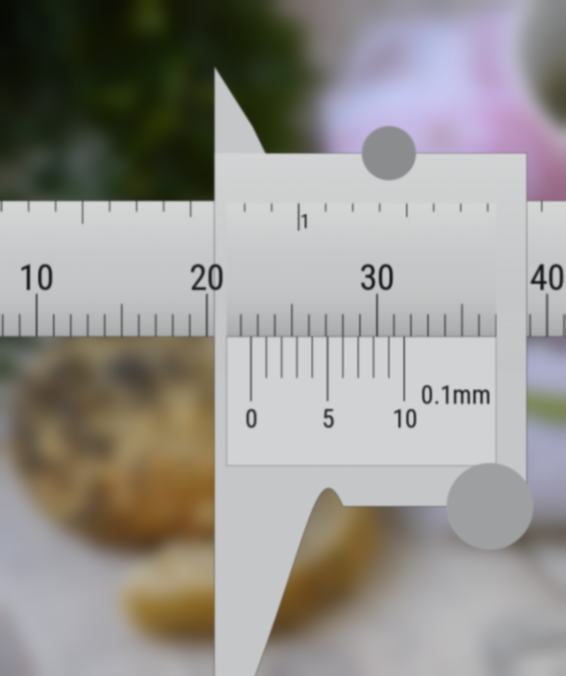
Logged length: 22.6,mm
